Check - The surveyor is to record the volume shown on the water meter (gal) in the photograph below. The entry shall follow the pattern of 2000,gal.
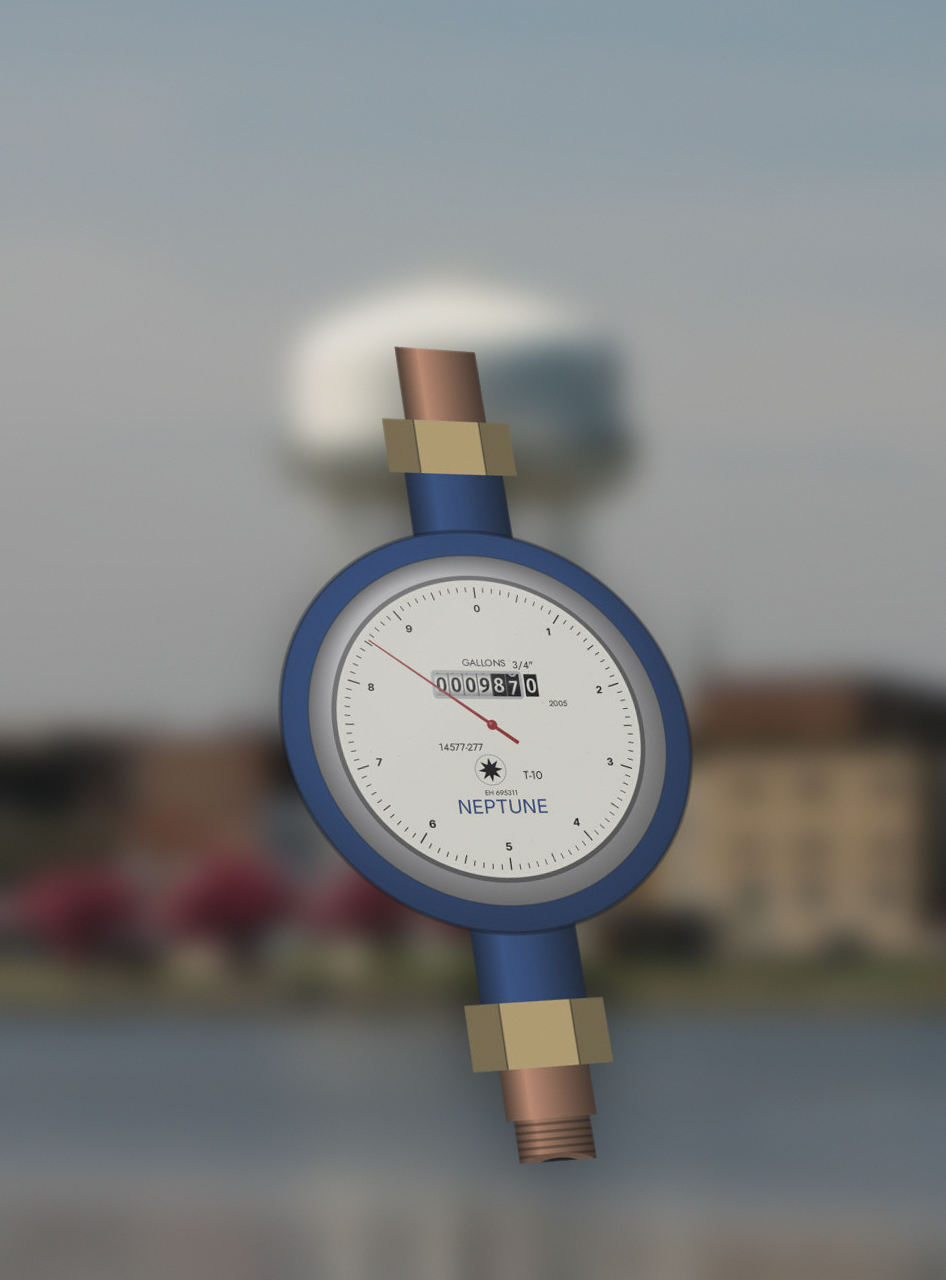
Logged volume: 9868.5,gal
